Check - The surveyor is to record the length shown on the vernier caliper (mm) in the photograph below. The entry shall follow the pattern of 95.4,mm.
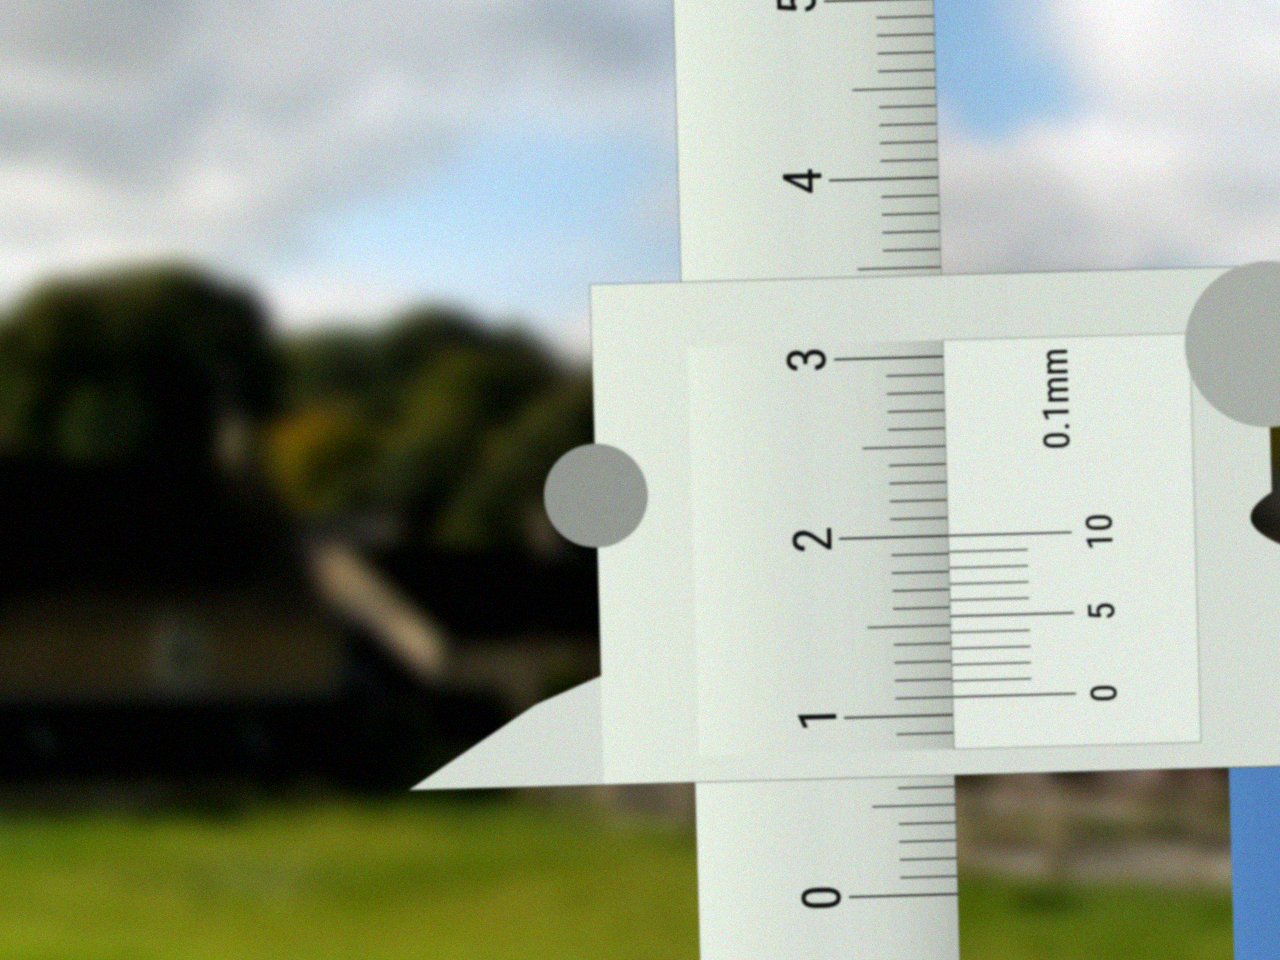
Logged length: 11.0,mm
